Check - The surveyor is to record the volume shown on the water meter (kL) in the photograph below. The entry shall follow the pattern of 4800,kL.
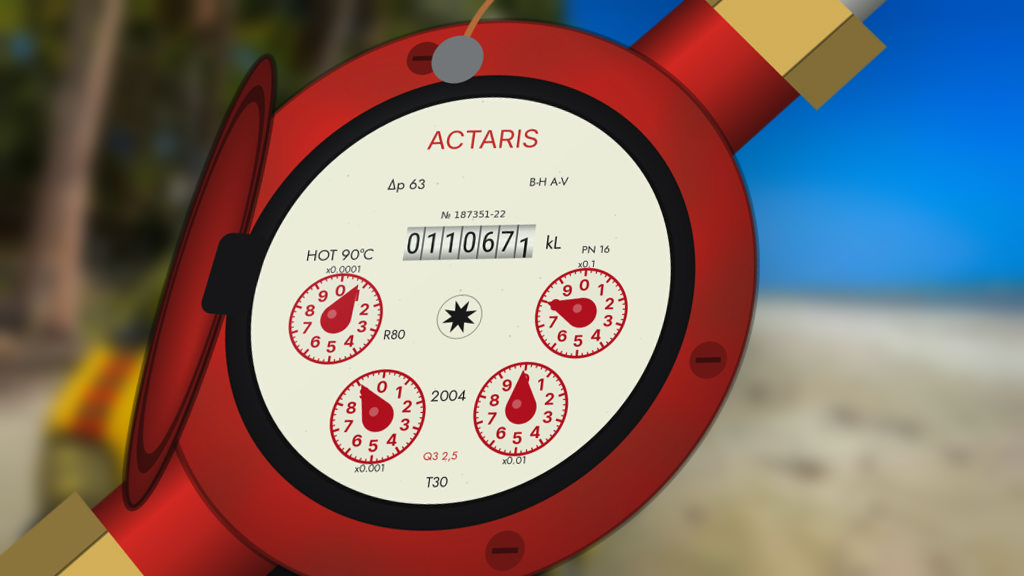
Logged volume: 110670.7990,kL
